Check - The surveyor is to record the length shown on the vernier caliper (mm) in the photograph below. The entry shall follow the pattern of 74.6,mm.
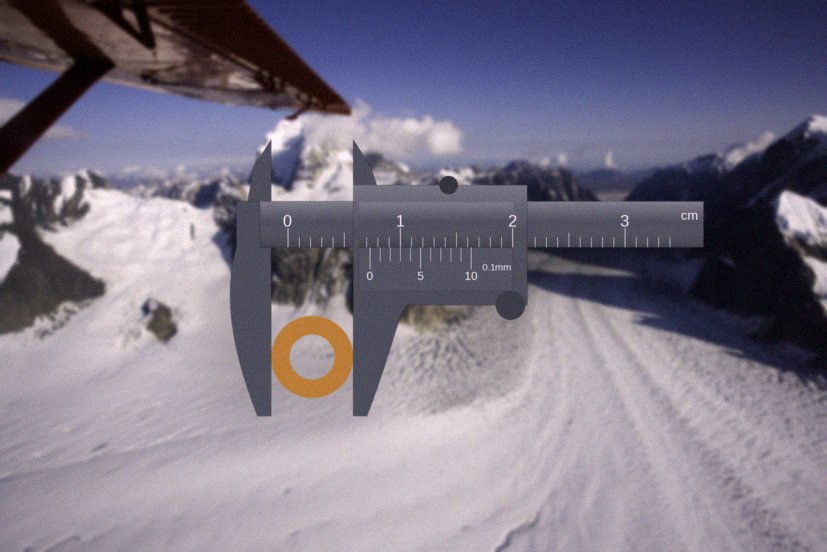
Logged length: 7.3,mm
